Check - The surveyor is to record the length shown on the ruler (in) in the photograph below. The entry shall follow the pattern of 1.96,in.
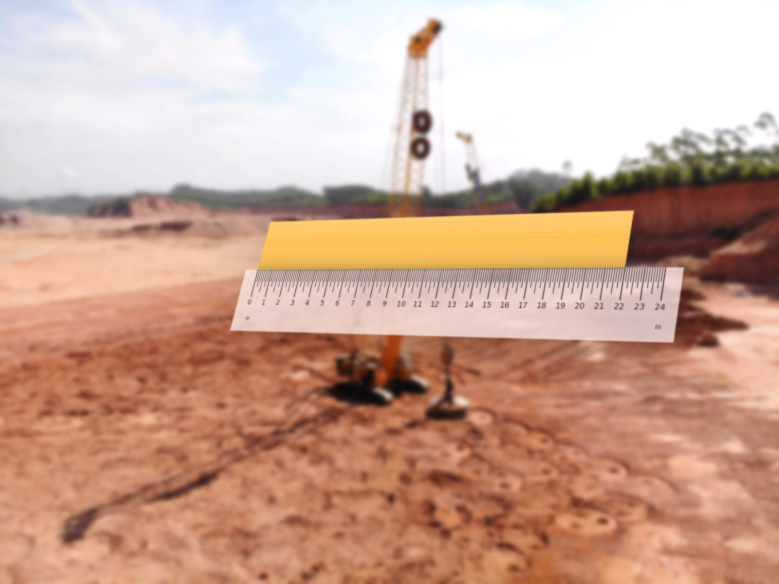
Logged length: 22,in
